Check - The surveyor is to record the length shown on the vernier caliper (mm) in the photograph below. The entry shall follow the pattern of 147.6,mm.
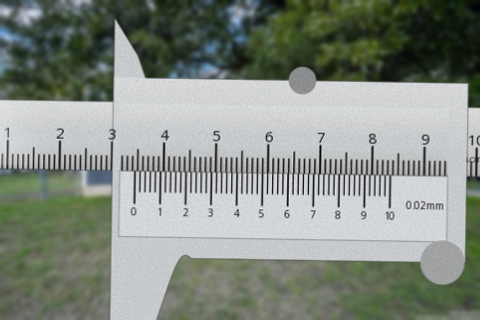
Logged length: 34.5,mm
